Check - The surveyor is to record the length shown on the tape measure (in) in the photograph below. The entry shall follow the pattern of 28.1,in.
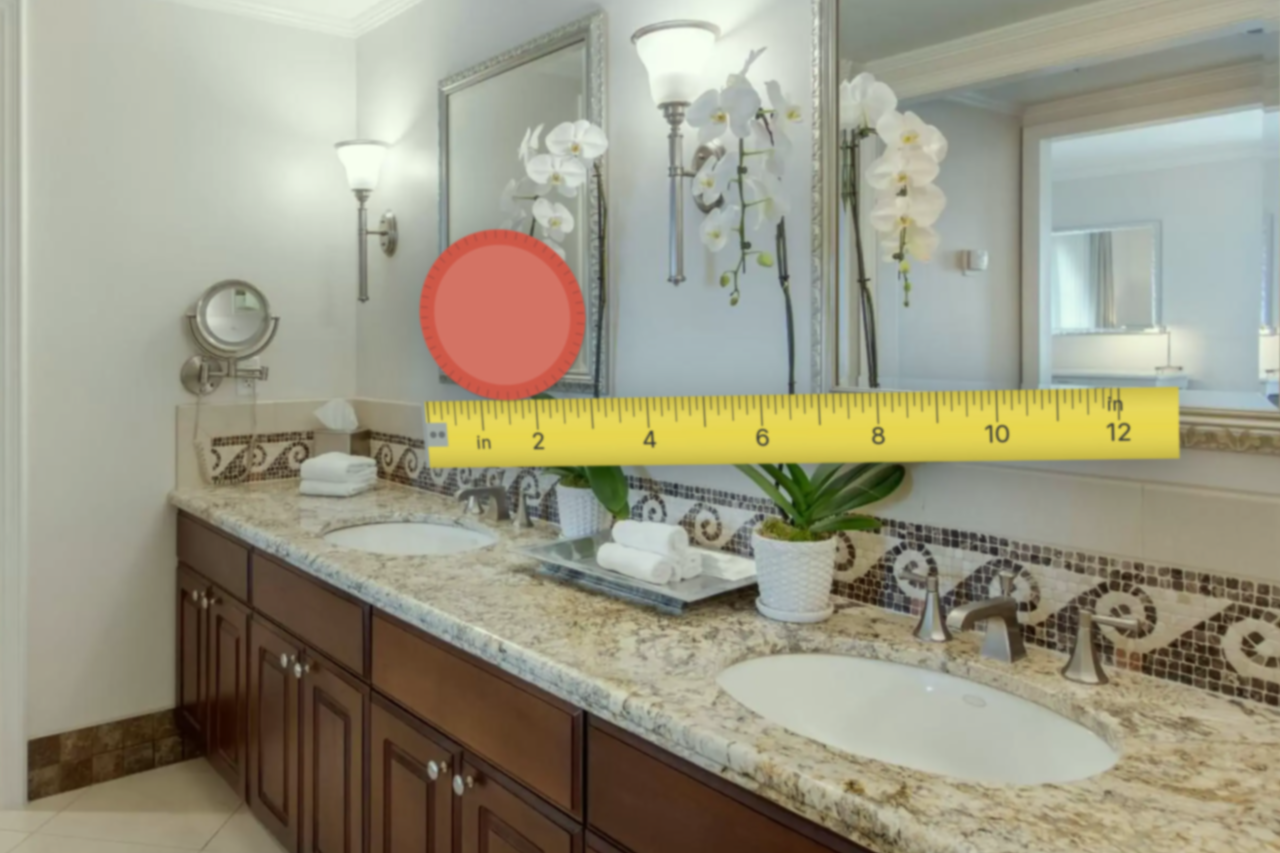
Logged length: 3,in
